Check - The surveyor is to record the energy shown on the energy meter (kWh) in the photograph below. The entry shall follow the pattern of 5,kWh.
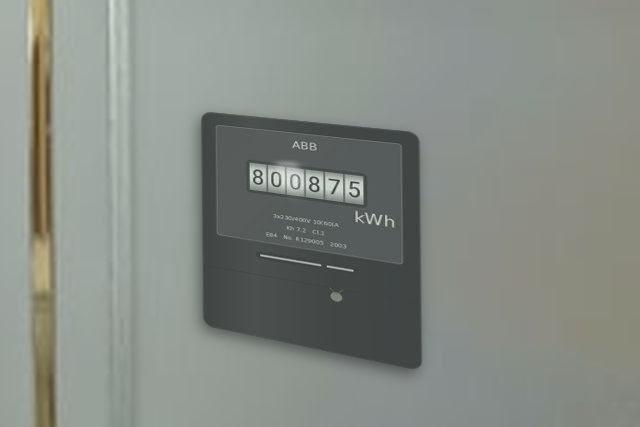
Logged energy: 800875,kWh
